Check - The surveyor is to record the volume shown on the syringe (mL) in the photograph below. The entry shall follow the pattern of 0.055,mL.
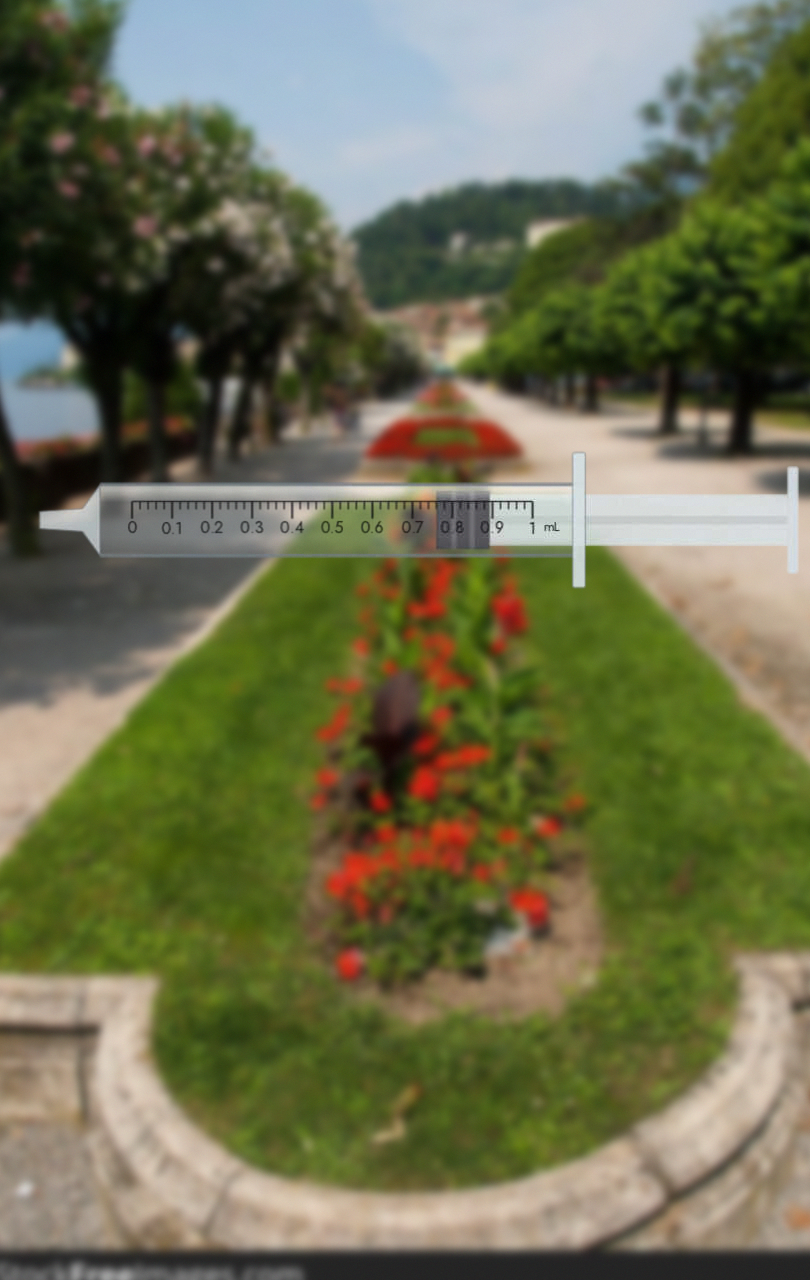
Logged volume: 0.76,mL
